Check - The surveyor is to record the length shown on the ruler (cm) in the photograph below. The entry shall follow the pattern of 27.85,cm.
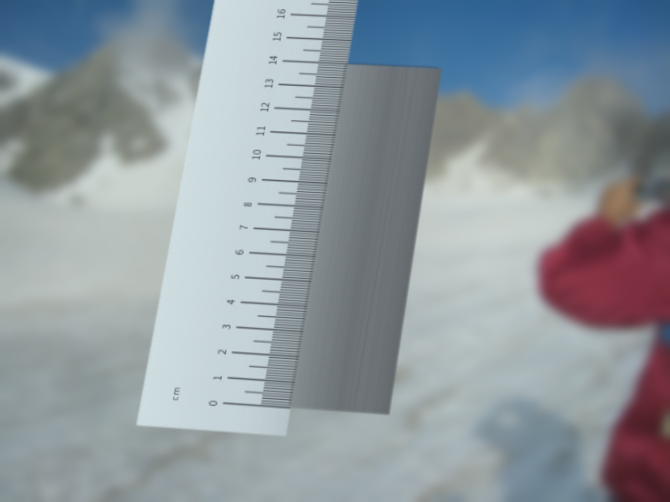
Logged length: 14,cm
